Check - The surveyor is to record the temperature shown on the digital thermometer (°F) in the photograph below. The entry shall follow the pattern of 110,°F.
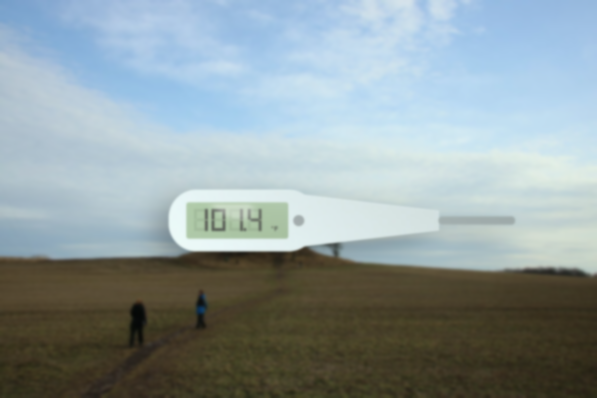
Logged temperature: 101.4,°F
